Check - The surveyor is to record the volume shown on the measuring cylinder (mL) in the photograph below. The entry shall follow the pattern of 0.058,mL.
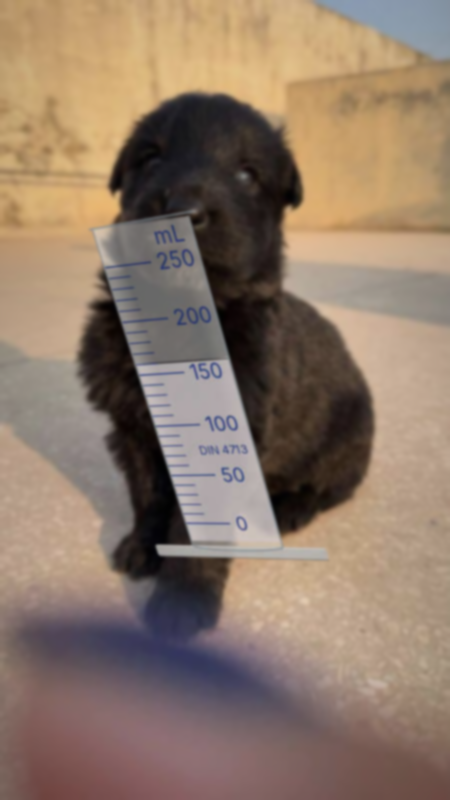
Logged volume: 160,mL
